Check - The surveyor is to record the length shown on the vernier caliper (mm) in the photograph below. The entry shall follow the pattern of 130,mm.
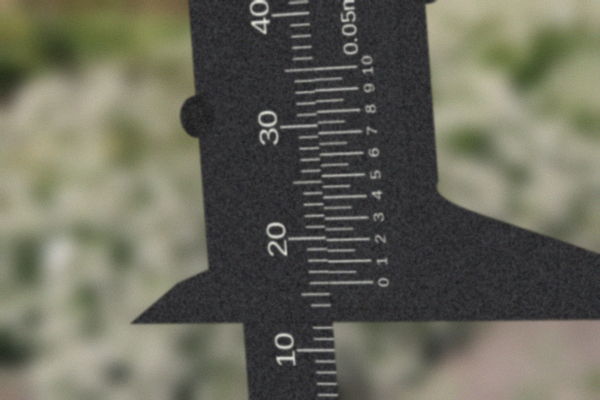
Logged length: 16.0,mm
